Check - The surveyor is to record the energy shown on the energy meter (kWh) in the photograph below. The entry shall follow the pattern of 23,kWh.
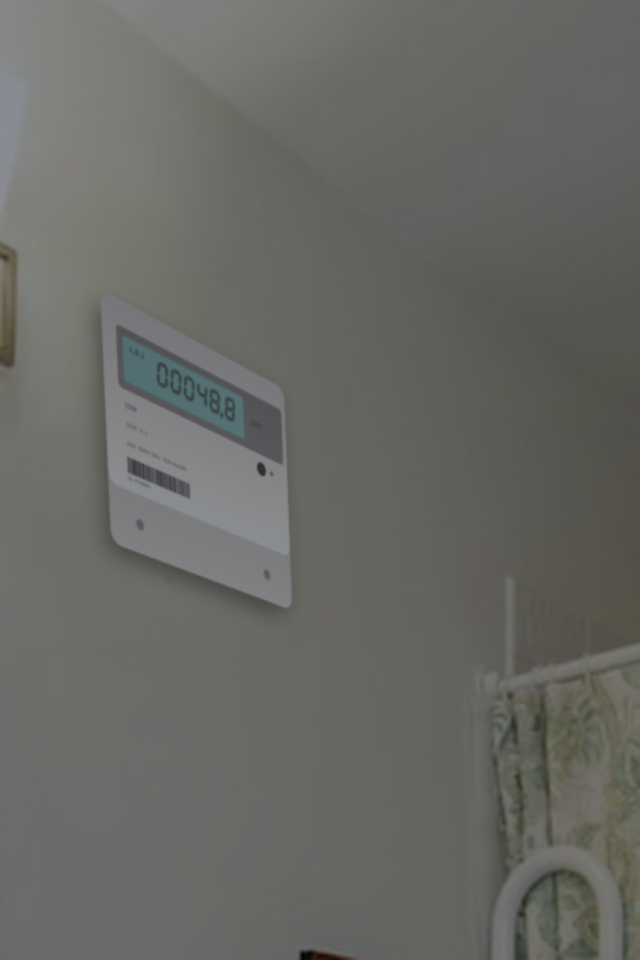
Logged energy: 48.8,kWh
